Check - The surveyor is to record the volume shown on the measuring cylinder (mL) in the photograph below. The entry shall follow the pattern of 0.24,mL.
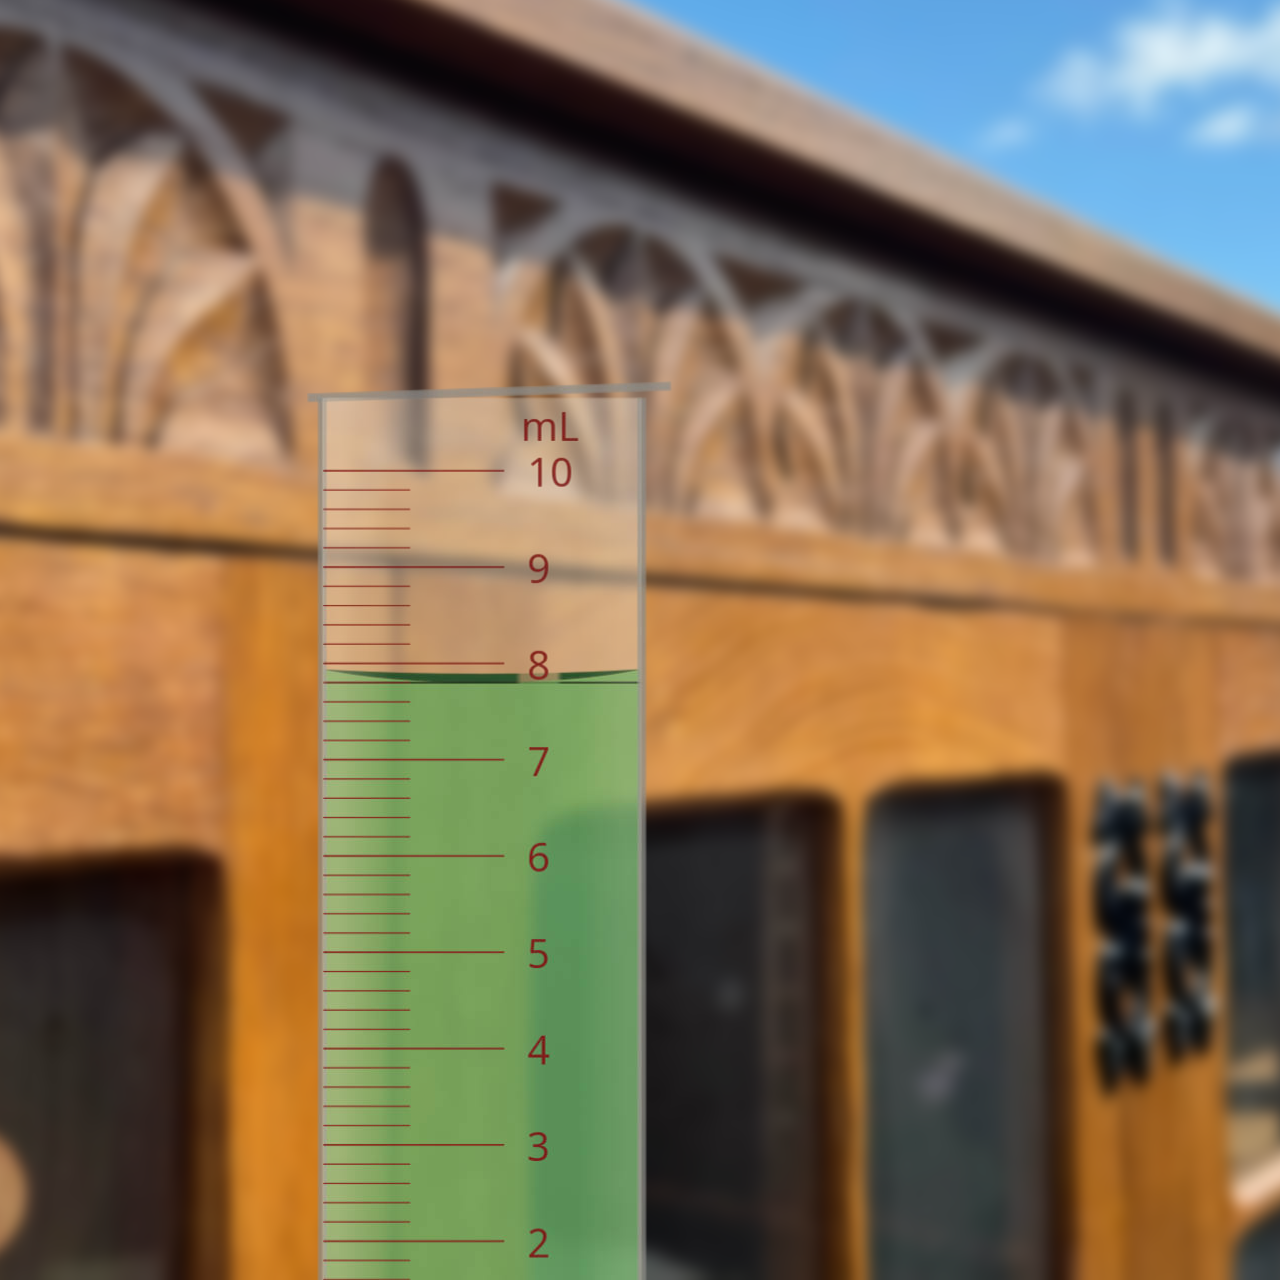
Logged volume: 7.8,mL
